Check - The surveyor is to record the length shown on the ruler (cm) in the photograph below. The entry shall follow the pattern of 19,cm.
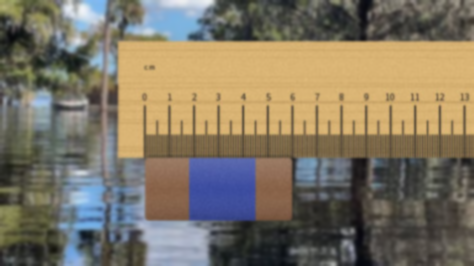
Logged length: 6,cm
